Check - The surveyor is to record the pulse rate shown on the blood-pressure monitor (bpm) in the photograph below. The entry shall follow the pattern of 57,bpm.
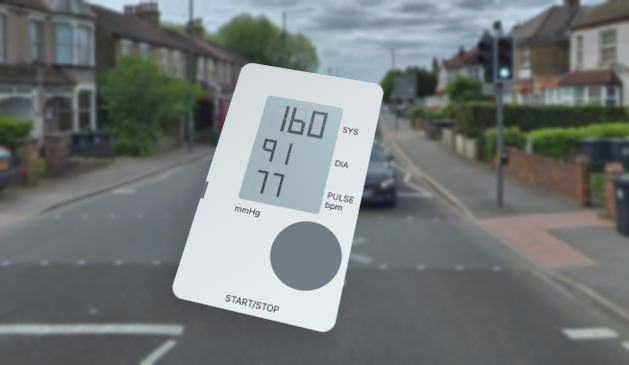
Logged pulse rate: 77,bpm
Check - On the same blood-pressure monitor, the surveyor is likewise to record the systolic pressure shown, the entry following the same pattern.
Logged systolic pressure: 160,mmHg
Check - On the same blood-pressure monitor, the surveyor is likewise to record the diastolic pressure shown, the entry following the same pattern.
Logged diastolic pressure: 91,mmHg
